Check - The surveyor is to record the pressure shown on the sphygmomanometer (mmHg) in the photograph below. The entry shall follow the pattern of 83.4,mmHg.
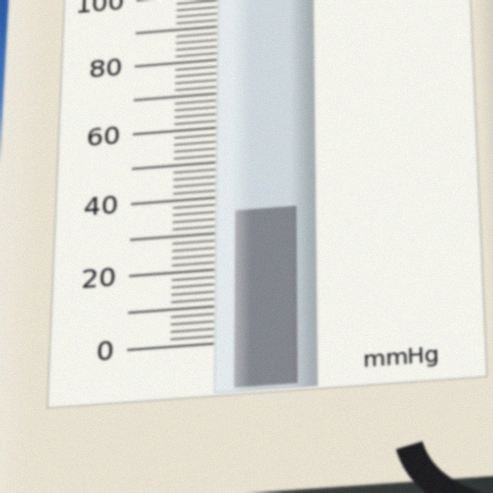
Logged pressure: 36,mmHg
